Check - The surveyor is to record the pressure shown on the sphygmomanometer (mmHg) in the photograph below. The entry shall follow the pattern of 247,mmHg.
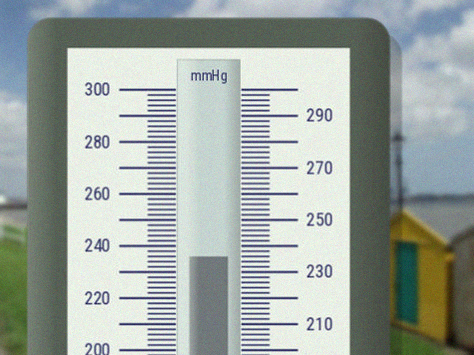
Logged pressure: 236,mmHg
